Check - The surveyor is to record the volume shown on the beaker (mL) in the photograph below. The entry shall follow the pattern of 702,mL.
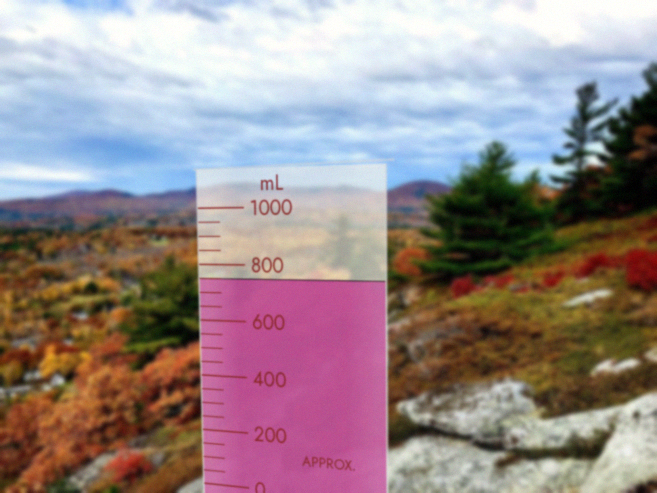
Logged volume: 750,mL
